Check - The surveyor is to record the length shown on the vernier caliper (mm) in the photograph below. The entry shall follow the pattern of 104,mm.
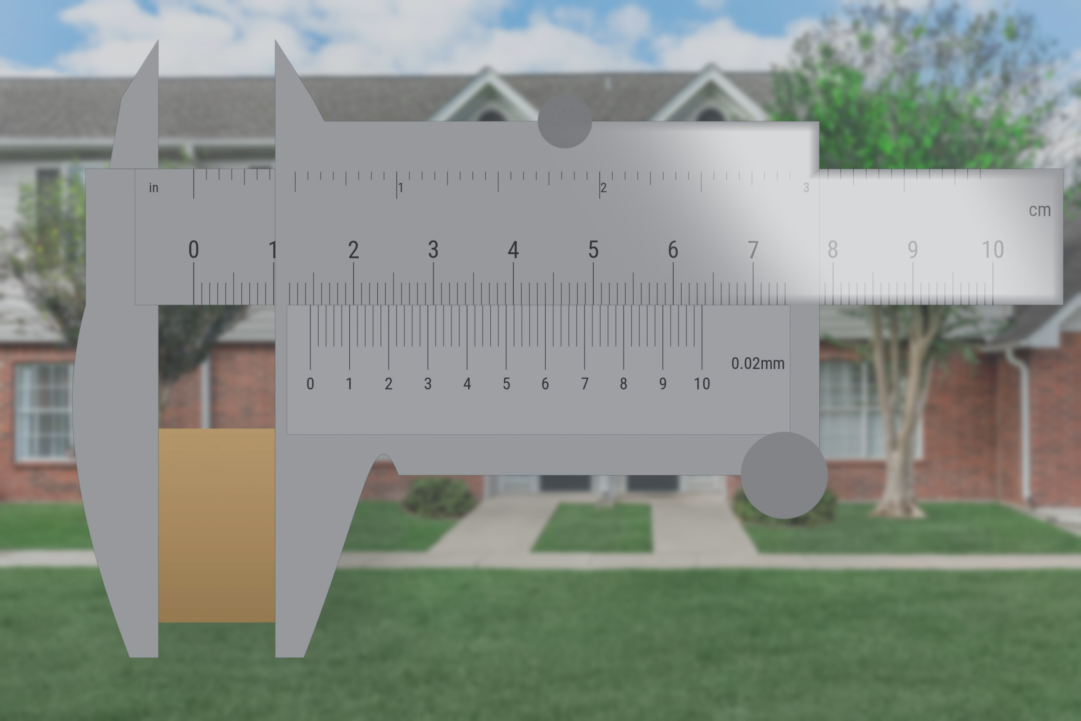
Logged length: 14.6,mm
